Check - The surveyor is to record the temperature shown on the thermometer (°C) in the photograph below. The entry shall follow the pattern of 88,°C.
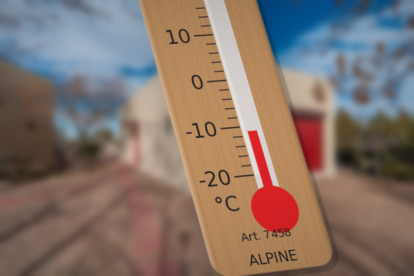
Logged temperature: -11,°C
